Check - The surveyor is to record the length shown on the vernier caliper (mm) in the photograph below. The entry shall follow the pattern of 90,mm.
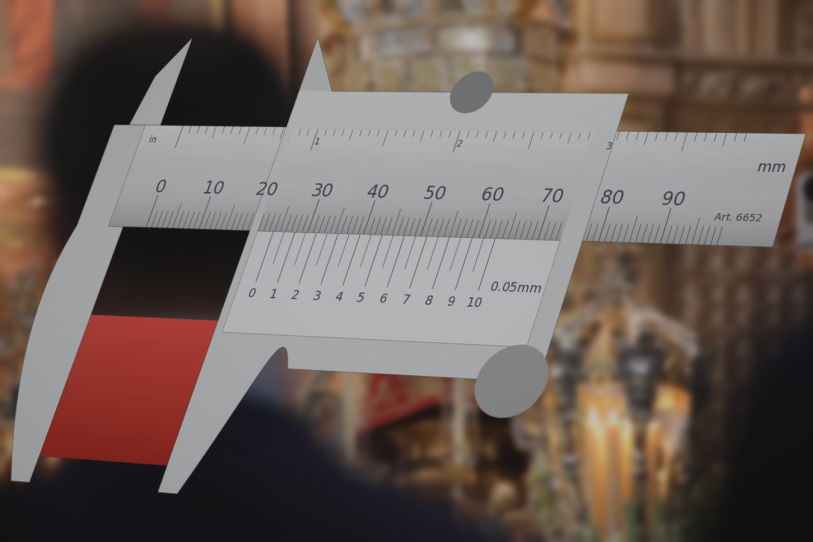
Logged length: 23.8,mm
